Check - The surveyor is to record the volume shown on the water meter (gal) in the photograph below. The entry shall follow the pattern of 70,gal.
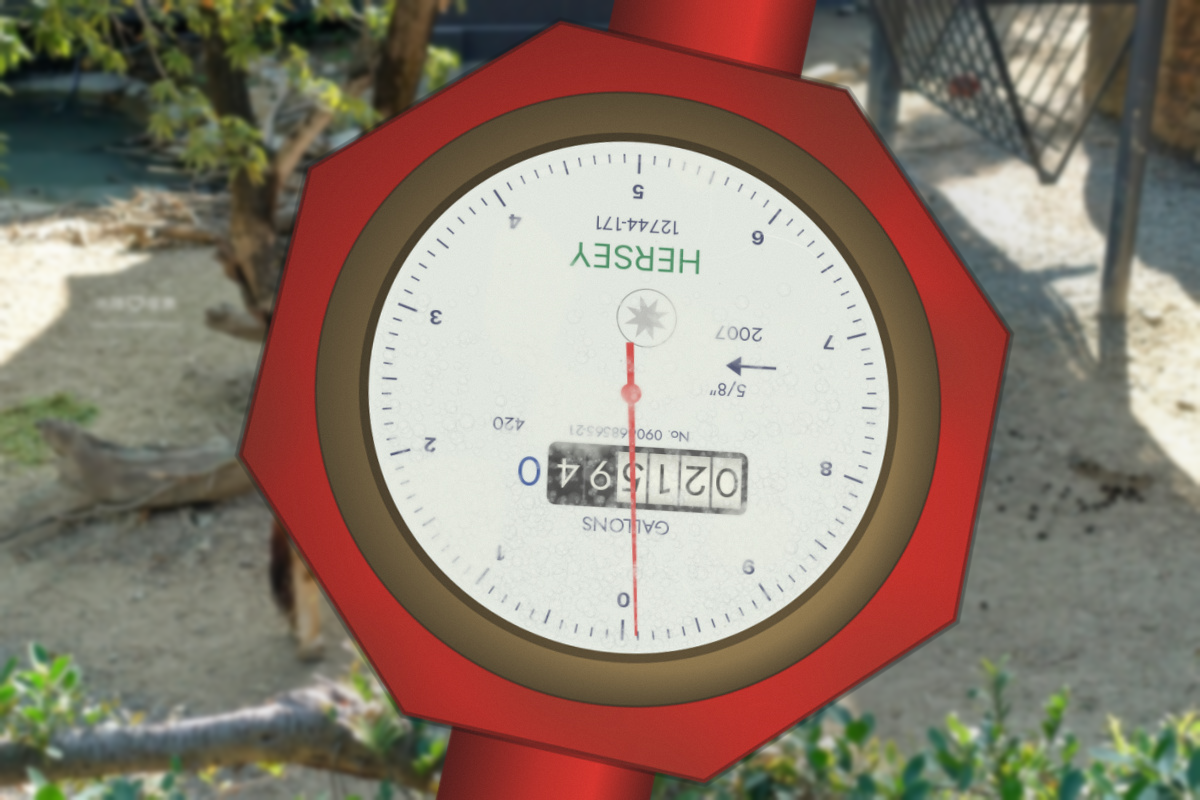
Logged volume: 215939.9,gal
